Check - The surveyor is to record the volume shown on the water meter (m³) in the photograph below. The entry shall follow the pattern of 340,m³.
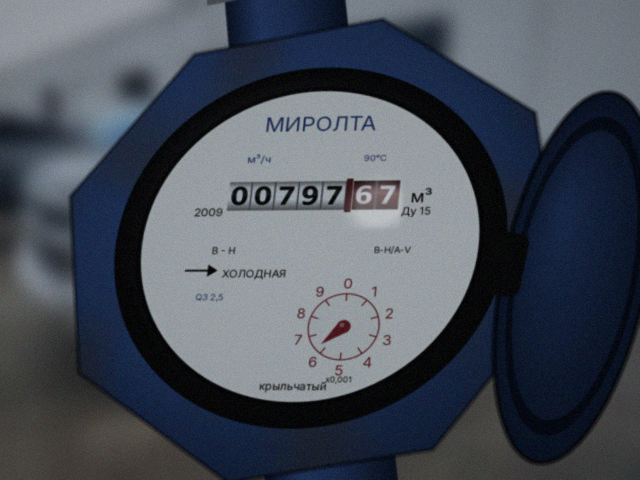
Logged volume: 797.676,m³
